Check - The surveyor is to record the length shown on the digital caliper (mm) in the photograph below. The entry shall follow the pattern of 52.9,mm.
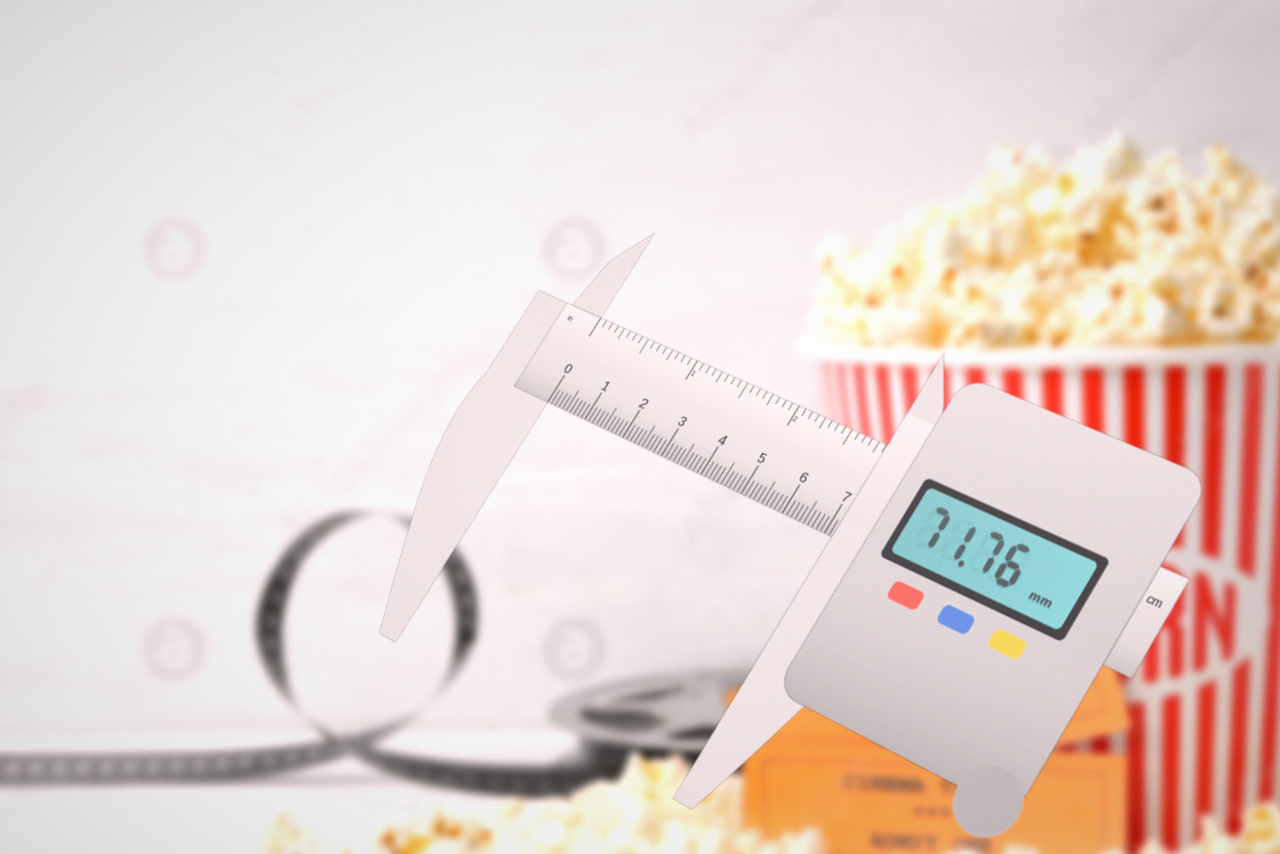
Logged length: 71.76,mm
